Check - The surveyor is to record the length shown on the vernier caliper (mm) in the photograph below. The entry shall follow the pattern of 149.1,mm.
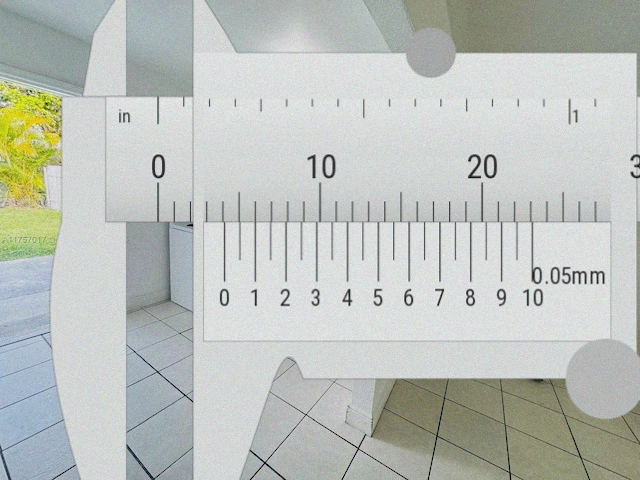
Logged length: 4.1,mm
